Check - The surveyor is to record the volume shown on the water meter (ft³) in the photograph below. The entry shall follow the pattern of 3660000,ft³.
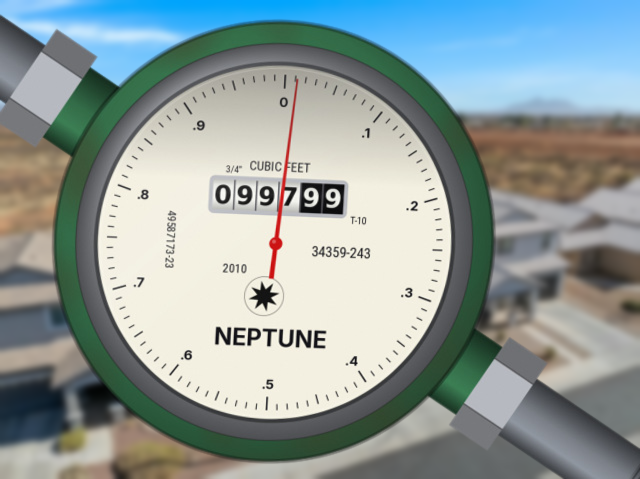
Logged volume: 99799.01,ft³
